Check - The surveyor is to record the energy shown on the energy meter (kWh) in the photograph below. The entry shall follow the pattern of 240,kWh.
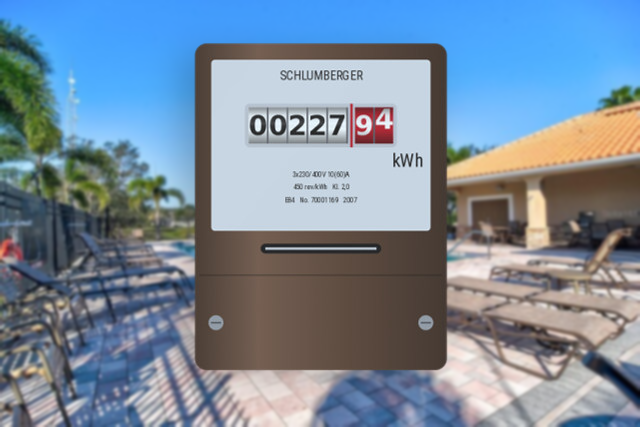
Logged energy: 227.94,kWh
